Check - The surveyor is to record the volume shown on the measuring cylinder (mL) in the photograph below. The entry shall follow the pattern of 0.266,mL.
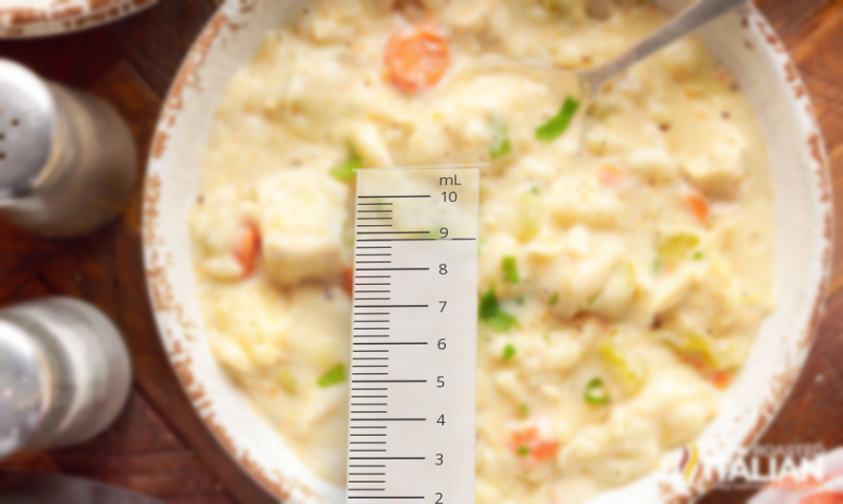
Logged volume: 8.8,mL
